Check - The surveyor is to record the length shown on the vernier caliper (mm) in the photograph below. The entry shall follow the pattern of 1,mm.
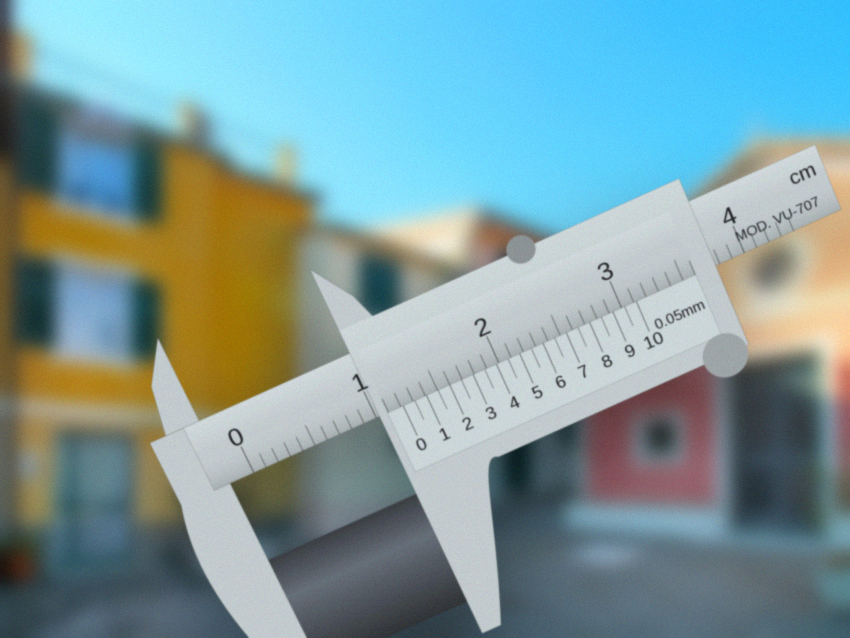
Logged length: 12.2,mm
